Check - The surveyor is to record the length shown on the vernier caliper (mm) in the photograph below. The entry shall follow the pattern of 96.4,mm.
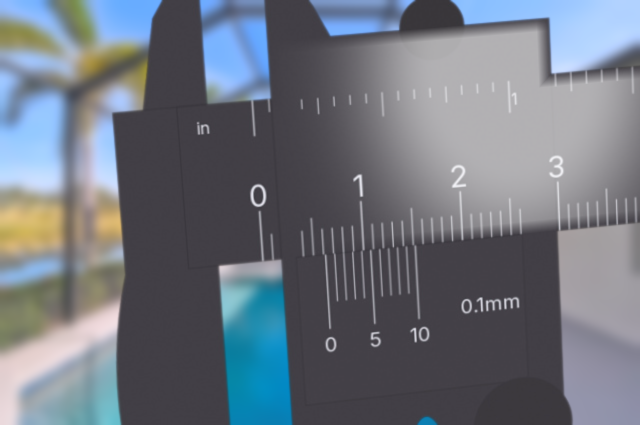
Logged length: 6.2,mm
